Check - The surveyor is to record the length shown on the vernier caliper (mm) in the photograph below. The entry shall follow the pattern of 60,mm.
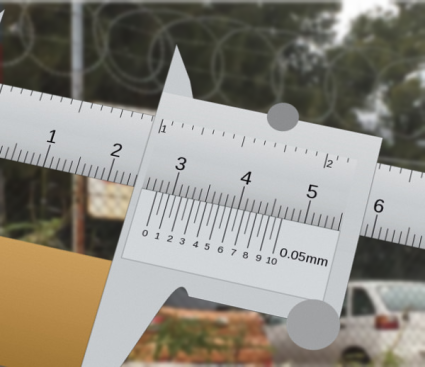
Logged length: 27.6,mm
